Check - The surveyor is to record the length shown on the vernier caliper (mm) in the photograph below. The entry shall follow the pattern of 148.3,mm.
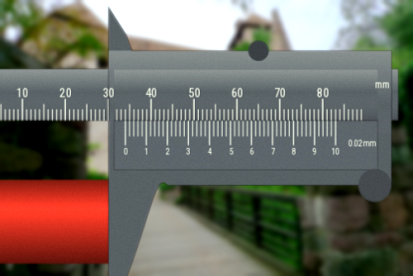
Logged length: 34.0,mm
